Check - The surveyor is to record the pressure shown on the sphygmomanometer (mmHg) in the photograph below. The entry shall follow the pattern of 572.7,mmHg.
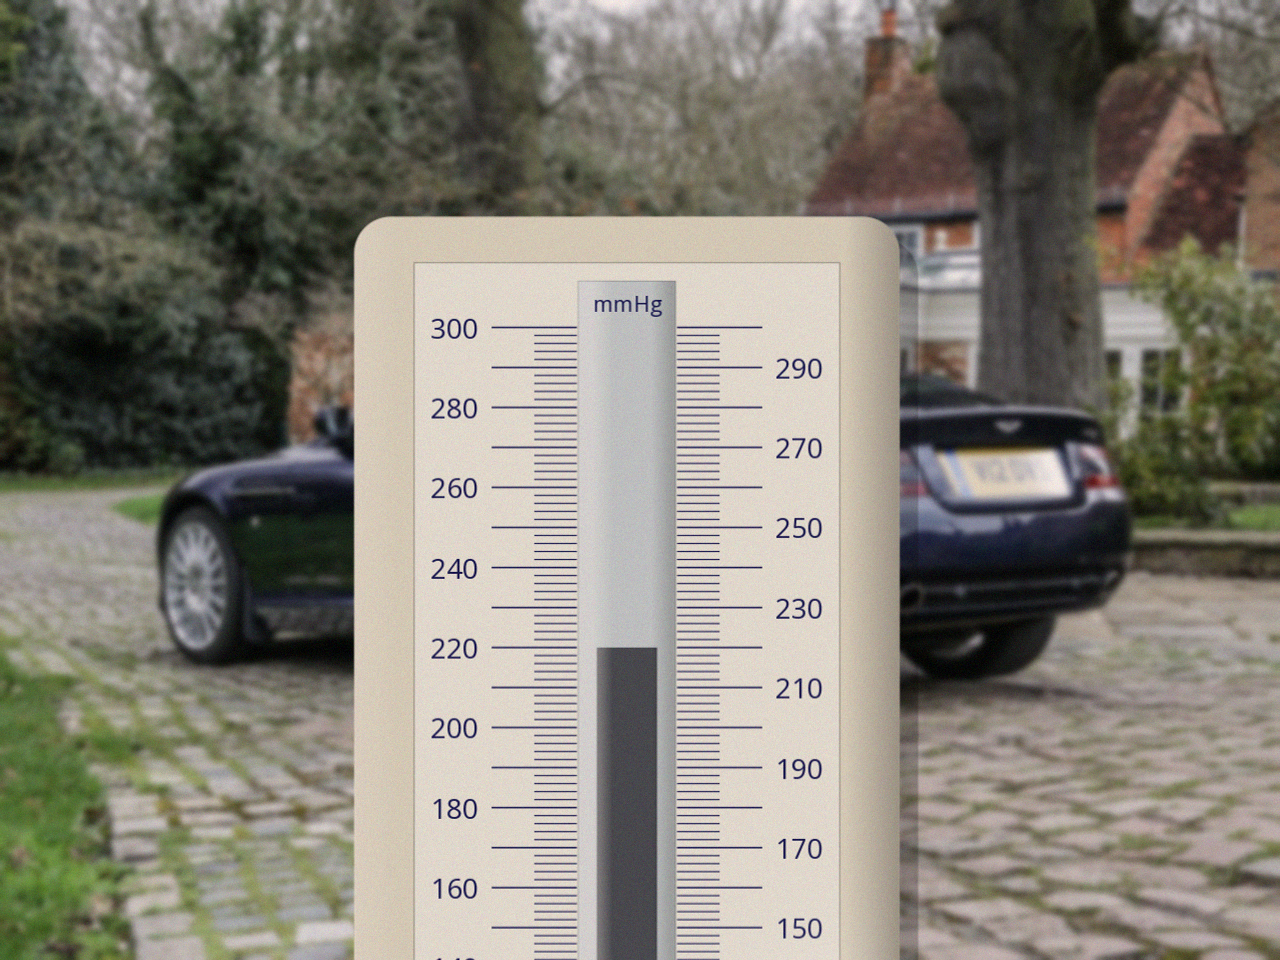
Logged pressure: 220,mmHg
